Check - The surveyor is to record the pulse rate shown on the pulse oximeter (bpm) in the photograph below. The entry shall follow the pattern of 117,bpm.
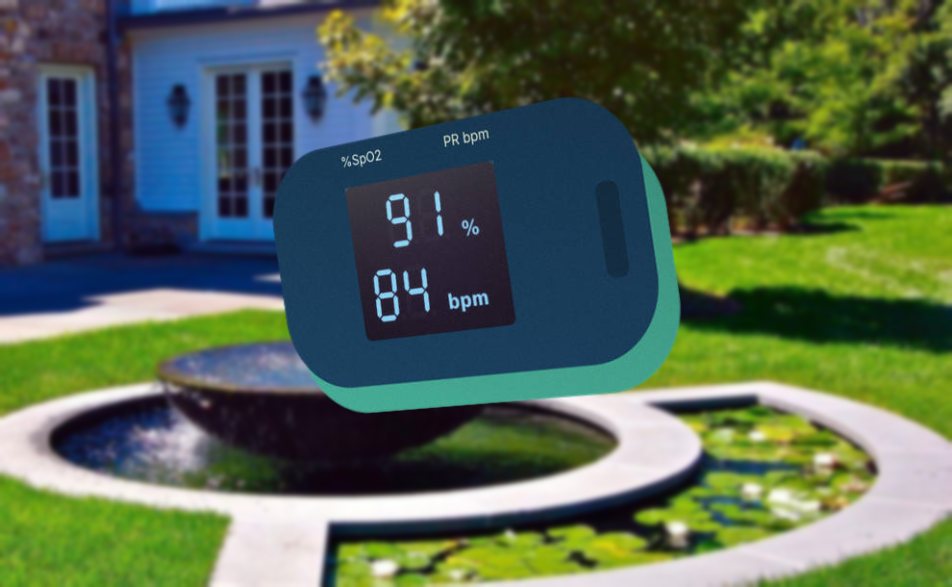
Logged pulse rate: 84,bpm
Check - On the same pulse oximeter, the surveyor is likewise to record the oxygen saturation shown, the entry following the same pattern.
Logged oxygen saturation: 91,%
